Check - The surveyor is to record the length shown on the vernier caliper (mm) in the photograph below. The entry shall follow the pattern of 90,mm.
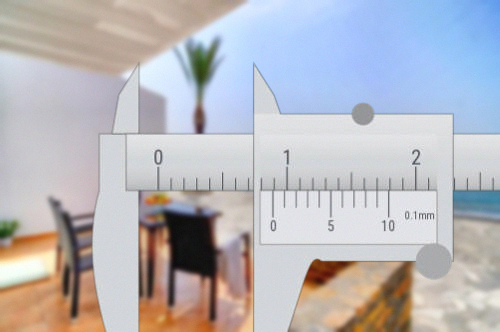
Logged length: 8.9,mm
